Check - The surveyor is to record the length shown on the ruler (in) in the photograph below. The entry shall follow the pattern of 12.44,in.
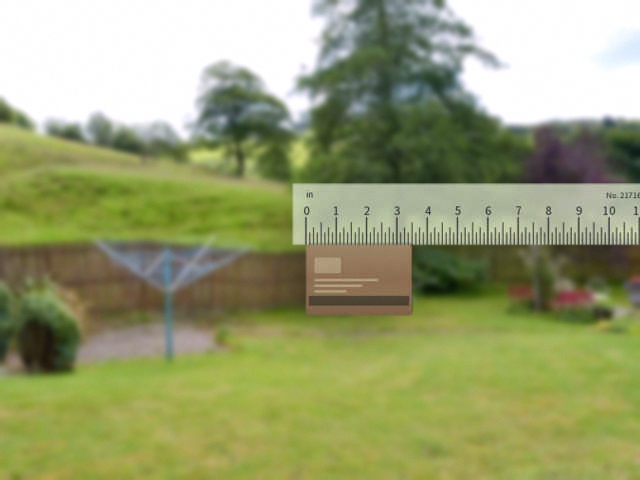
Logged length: 3.5,in
